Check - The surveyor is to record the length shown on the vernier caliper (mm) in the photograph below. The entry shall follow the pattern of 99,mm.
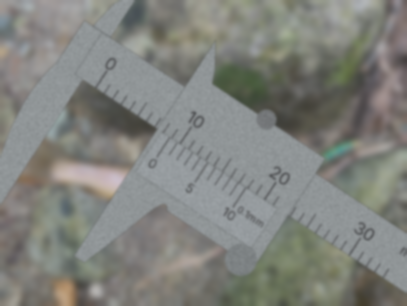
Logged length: 8.8,mm
